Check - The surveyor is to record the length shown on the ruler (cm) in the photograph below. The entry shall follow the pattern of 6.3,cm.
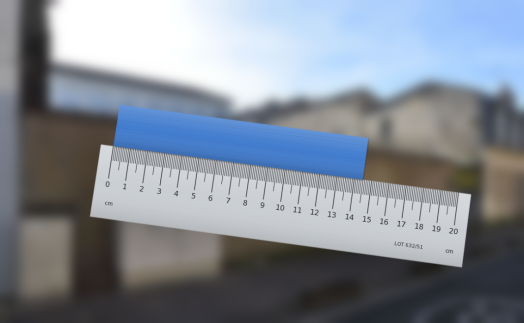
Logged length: 14.5,cm
